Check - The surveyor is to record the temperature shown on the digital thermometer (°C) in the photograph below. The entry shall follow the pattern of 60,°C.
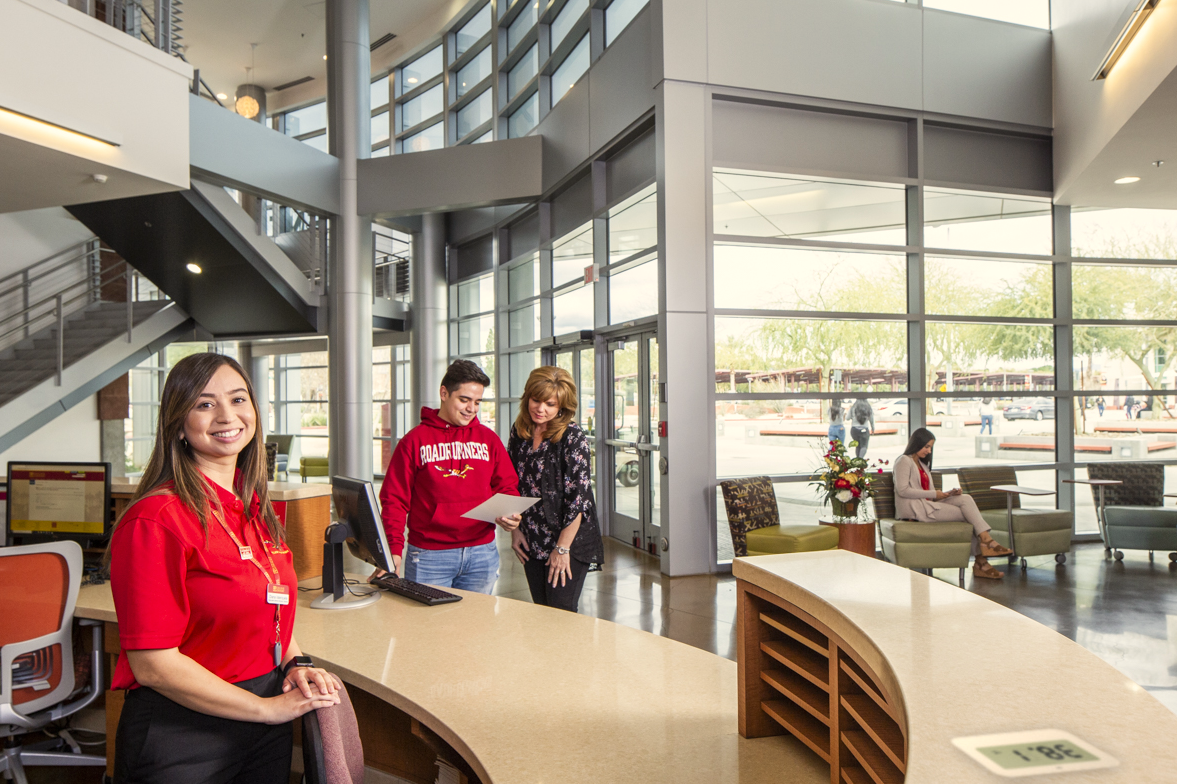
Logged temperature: 38.1,°C
